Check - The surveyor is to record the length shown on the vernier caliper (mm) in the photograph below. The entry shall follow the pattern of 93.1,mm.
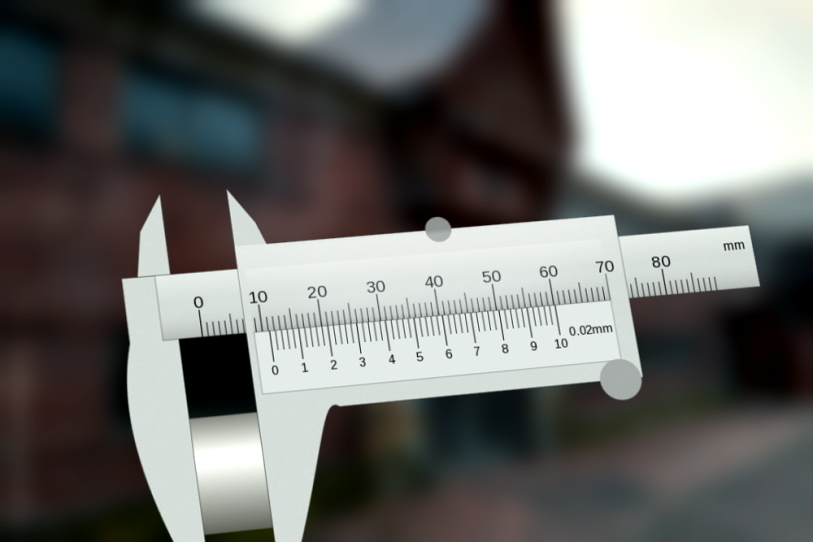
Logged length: 11.2,mm
